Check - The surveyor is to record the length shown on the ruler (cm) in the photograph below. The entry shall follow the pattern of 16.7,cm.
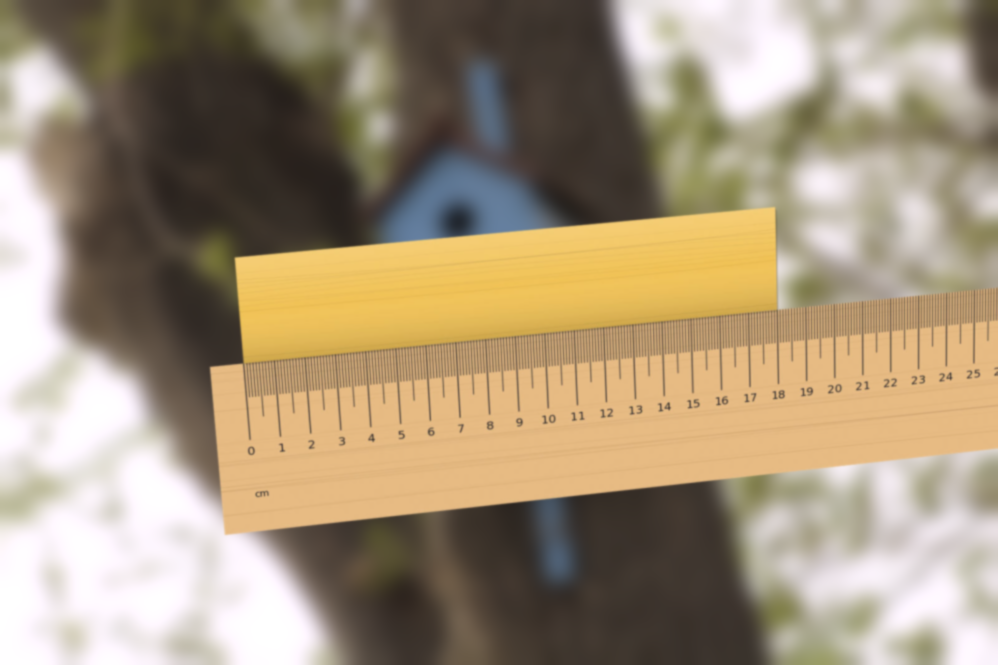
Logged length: 18,cm
